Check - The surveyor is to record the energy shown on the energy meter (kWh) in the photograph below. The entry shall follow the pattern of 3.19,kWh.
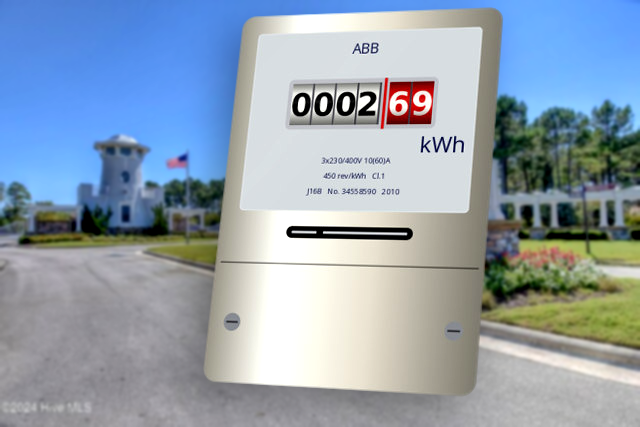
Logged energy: 2.69,kWh
